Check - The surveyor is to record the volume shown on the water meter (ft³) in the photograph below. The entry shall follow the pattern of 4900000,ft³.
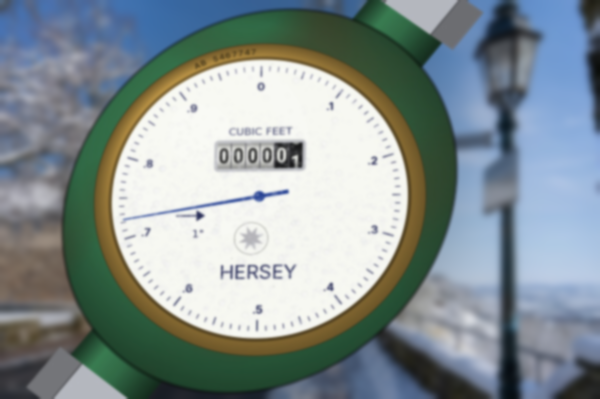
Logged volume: 0.72,ft³
